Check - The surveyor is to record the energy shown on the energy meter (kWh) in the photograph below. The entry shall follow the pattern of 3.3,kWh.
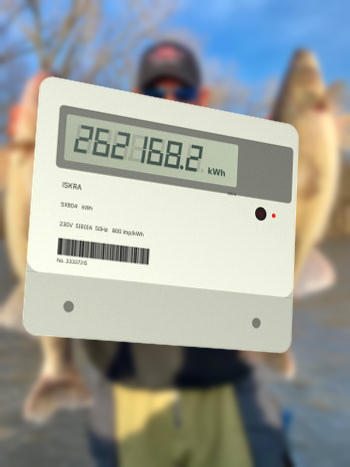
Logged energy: 262168.2,kWh
